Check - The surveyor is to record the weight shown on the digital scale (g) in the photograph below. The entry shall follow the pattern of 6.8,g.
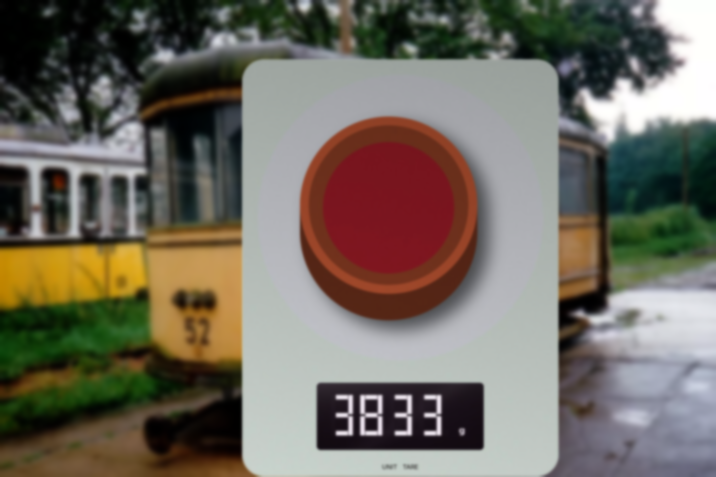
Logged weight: 3833,g
